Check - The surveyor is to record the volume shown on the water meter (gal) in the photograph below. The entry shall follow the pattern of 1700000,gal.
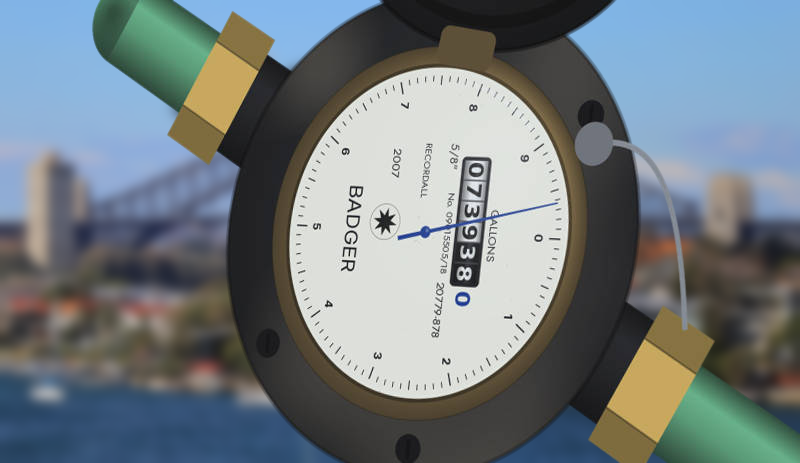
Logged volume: 739379.6,gal
